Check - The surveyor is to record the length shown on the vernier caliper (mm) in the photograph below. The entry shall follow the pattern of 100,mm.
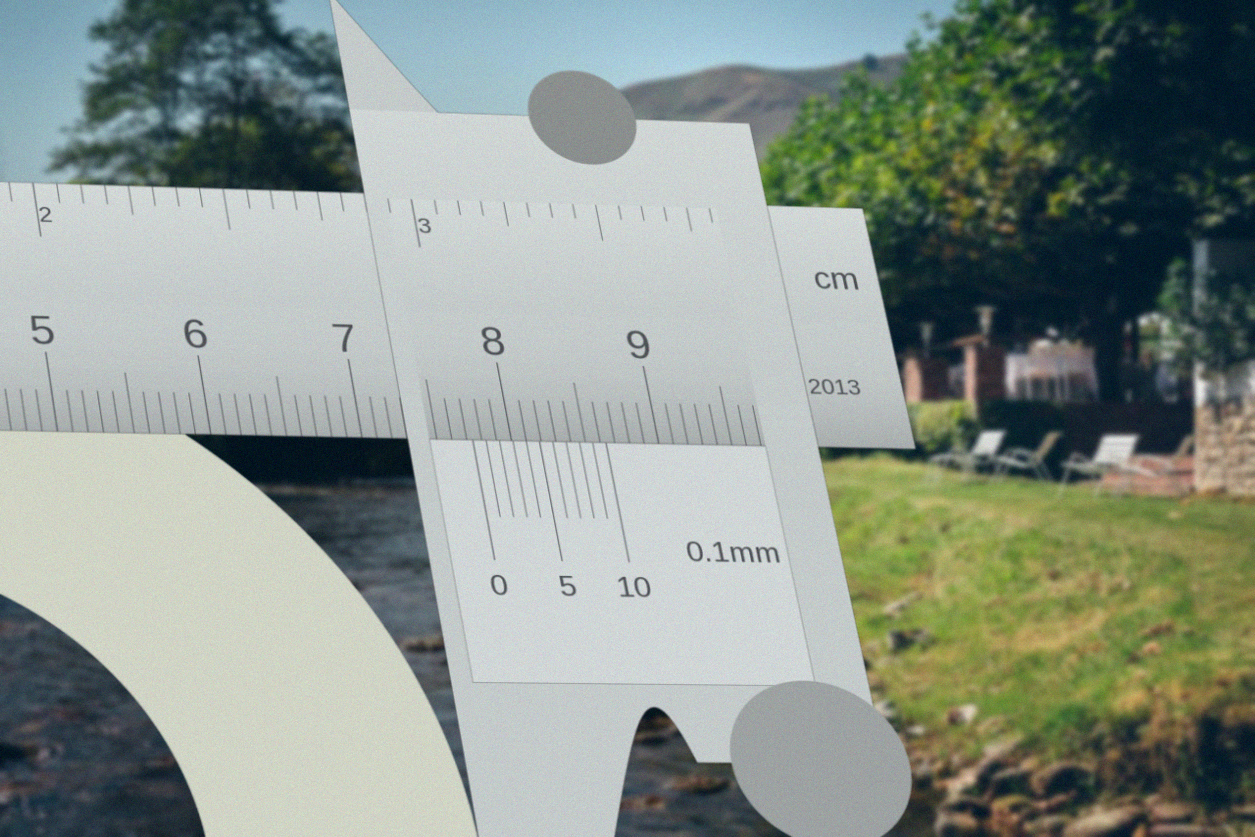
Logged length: 77.4,mm
